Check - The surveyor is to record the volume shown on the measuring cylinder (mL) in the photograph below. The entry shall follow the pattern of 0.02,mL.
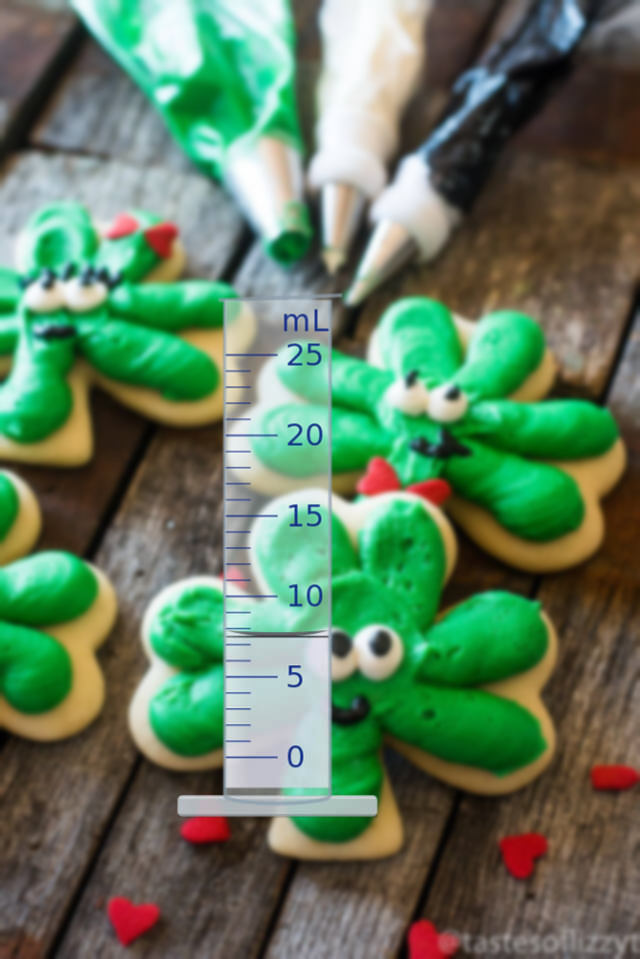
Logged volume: 7.5,mL
